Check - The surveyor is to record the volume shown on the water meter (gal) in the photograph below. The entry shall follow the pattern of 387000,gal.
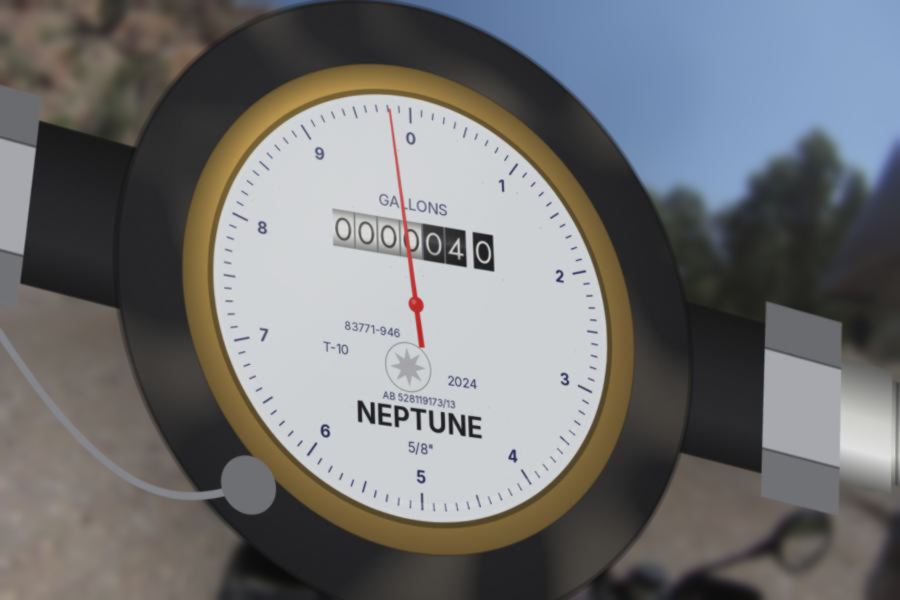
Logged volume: 39.8,gal
